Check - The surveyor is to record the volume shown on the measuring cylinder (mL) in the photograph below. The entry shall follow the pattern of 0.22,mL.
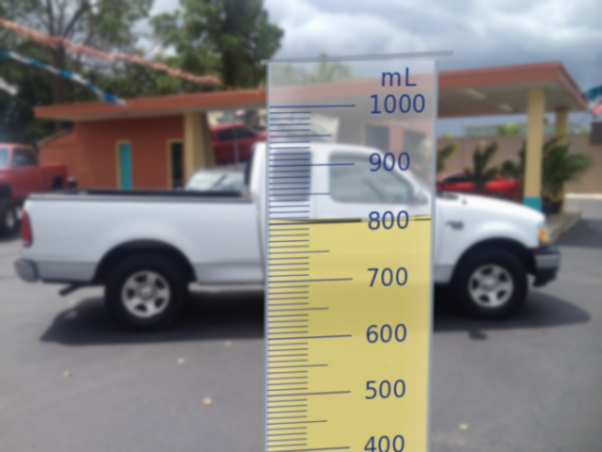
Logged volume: 800,mL
